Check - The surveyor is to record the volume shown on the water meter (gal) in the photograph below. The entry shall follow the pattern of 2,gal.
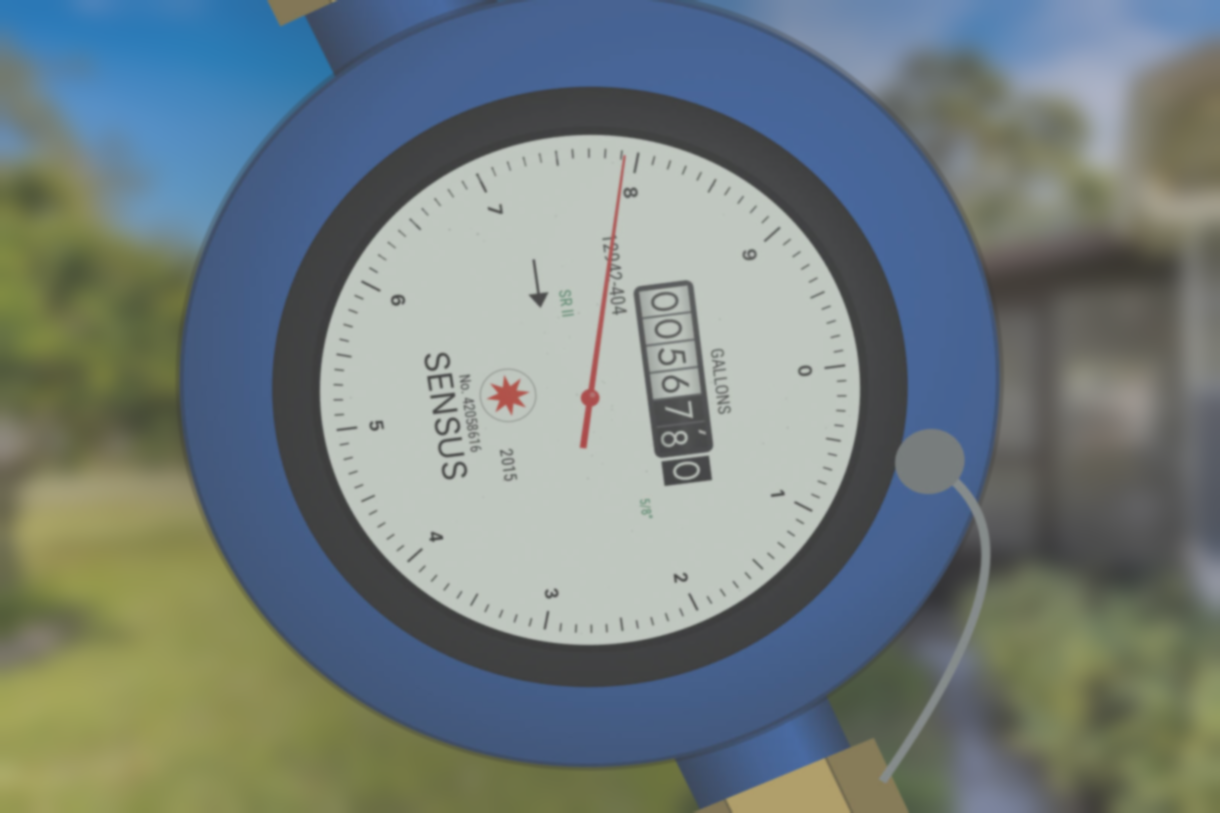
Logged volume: 56777.9,gal
